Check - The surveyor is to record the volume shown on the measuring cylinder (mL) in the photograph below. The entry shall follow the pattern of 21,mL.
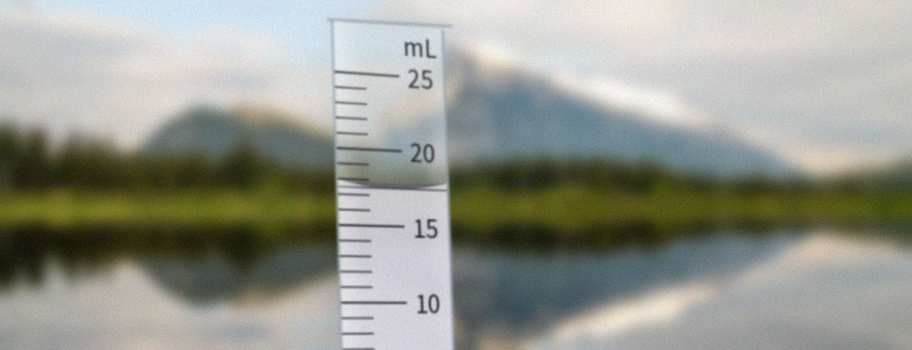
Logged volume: 17.5,mL
